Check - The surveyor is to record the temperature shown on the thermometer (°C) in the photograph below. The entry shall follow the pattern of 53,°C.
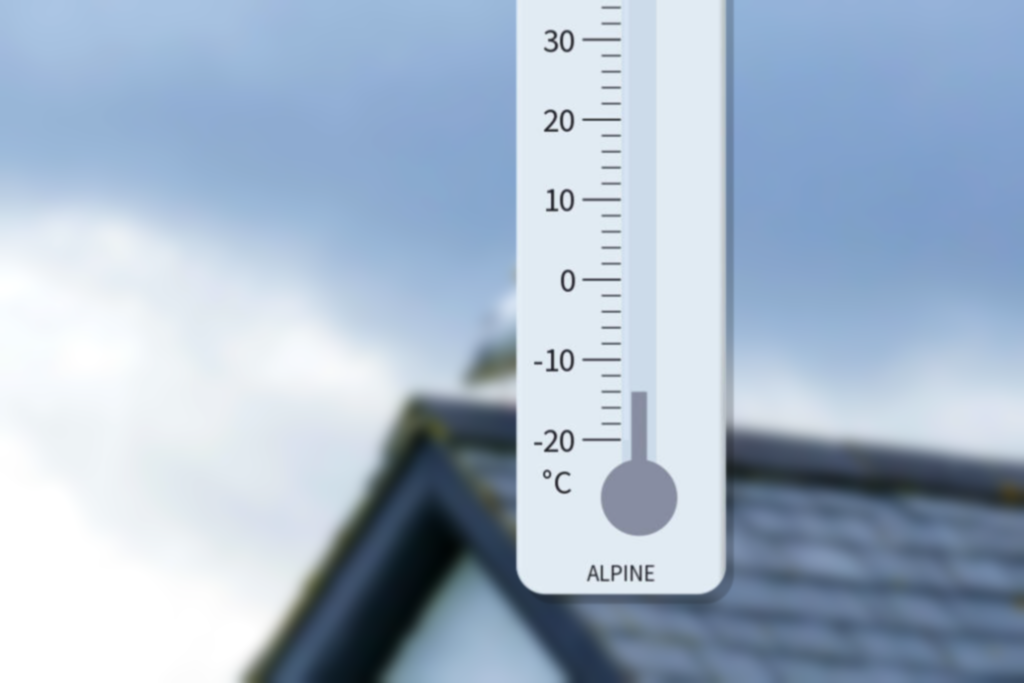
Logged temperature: -14,°C
